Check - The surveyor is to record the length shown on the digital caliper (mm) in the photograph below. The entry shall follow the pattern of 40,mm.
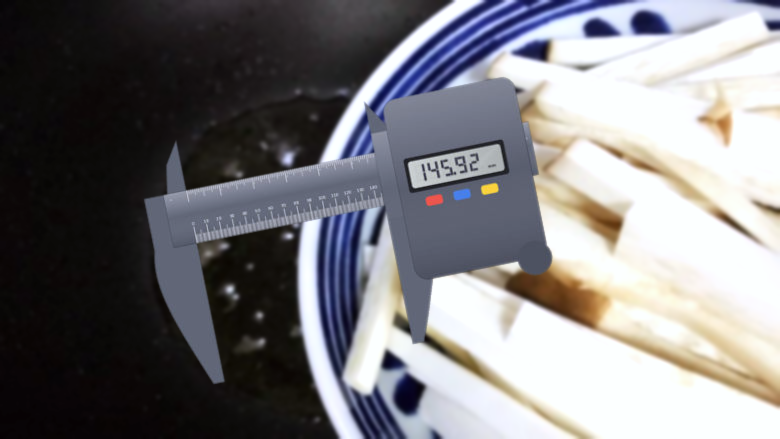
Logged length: 145.92,mm
